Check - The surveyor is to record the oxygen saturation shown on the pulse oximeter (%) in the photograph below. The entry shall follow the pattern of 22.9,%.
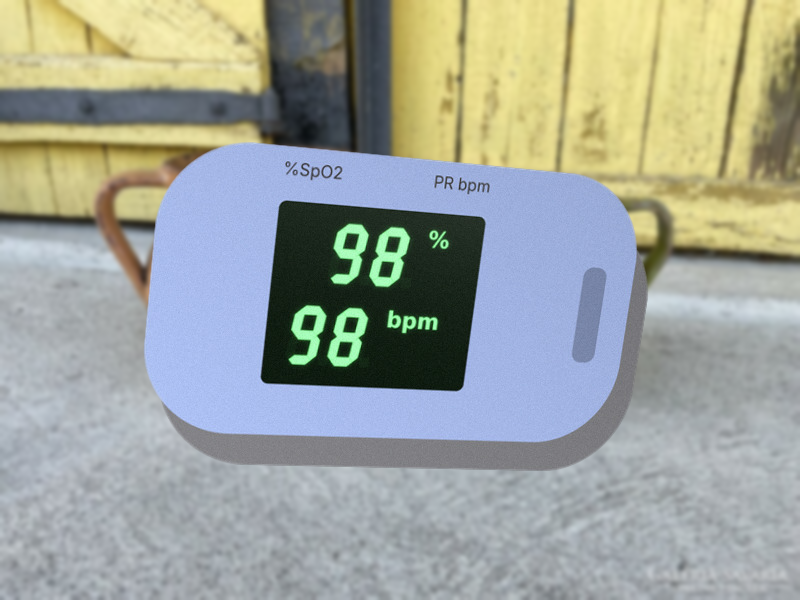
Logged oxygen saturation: 98,%
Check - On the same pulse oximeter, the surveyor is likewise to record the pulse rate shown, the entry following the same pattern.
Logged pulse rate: 98,bpm
